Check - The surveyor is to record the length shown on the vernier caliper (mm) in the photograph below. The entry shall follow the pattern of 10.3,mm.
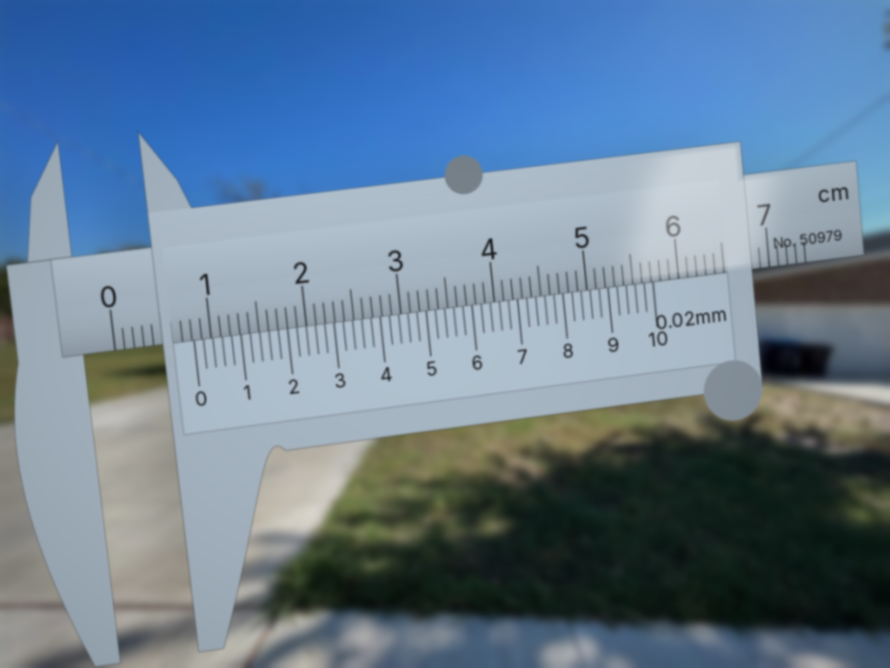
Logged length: 8.2,mm
